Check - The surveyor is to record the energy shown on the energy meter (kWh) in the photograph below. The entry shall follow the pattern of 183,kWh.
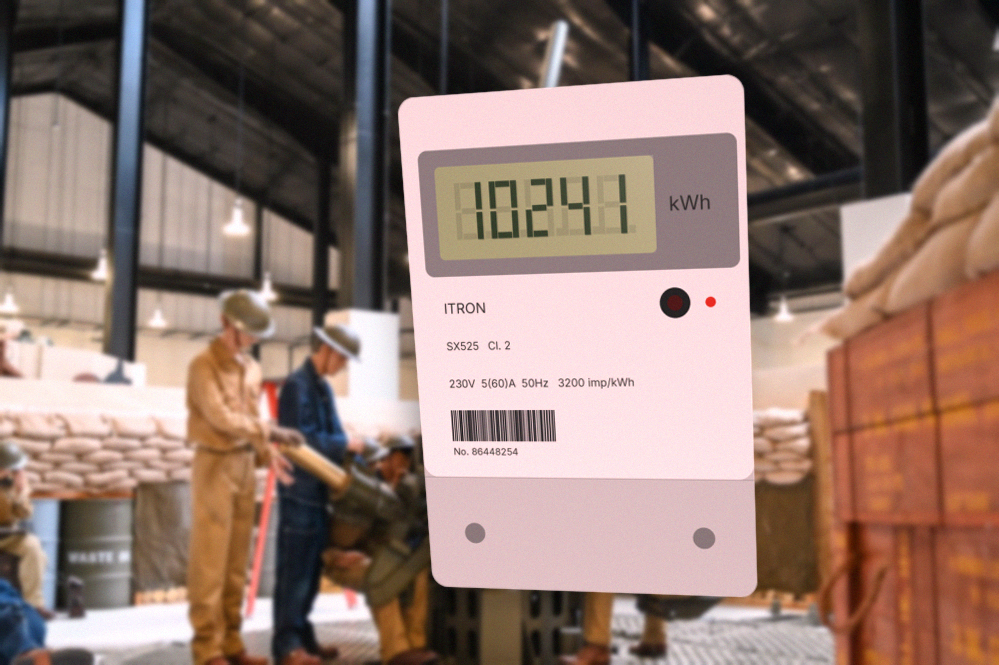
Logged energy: 10241,kWh
